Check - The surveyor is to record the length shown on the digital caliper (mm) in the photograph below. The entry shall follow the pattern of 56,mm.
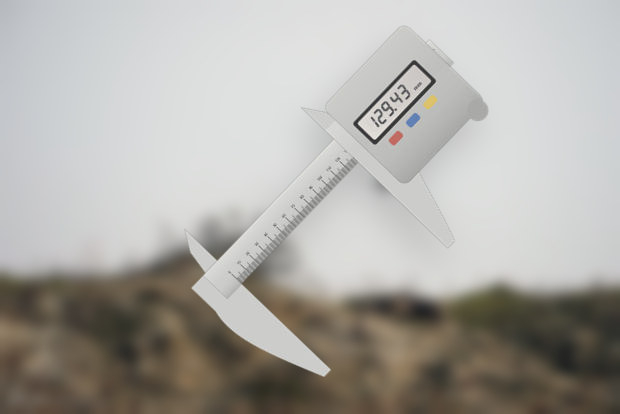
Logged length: 129.43,mm
